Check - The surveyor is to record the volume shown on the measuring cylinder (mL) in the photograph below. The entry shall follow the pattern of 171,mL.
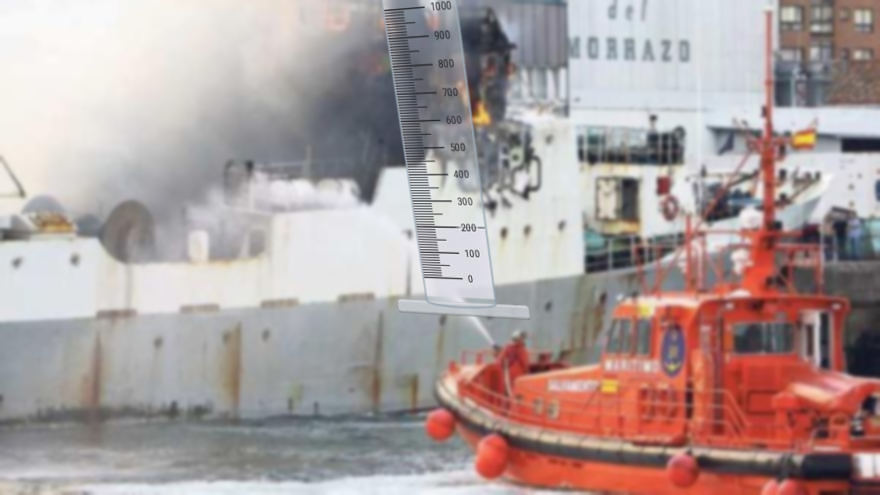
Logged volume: 200,mL
